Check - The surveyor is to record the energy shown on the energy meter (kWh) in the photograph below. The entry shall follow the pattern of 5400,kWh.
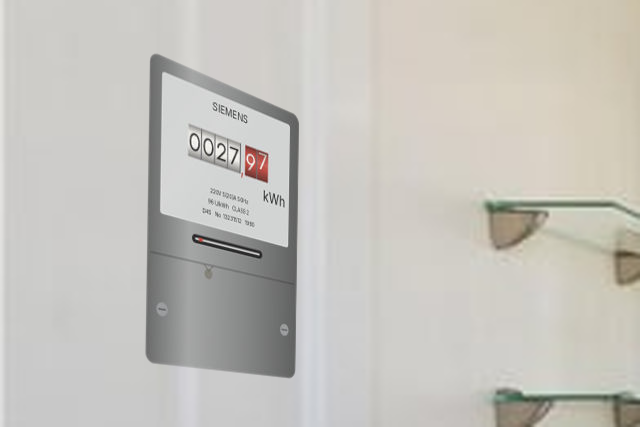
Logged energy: 27.97,kWh
